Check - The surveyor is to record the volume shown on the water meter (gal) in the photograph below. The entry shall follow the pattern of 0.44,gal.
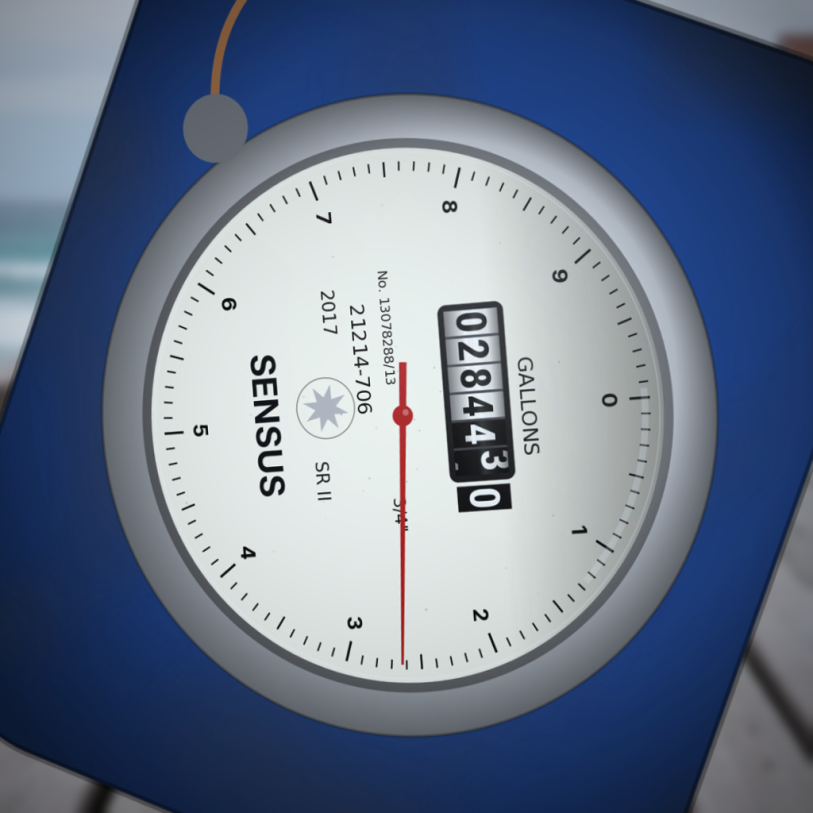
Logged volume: 284432.6,gal
